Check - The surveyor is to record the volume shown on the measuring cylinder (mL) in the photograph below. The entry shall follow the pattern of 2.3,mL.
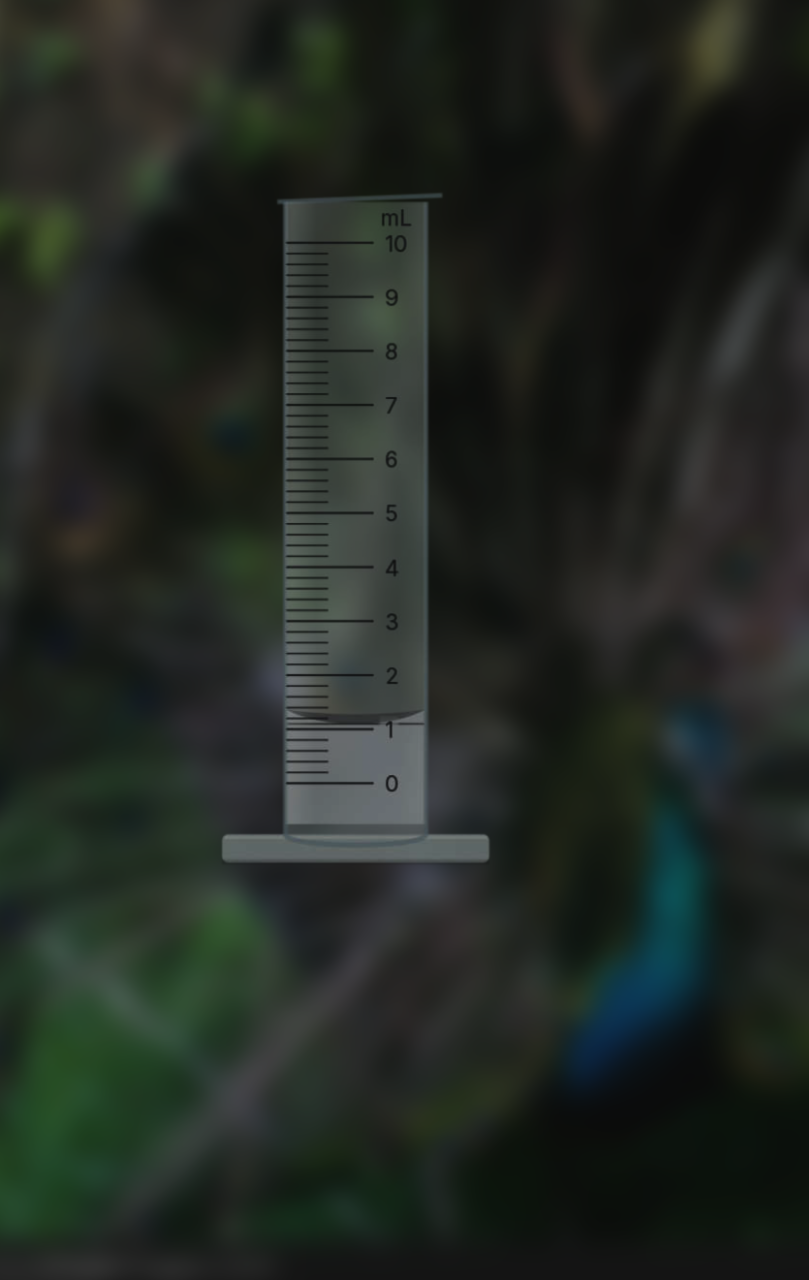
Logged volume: 1.1,mL
